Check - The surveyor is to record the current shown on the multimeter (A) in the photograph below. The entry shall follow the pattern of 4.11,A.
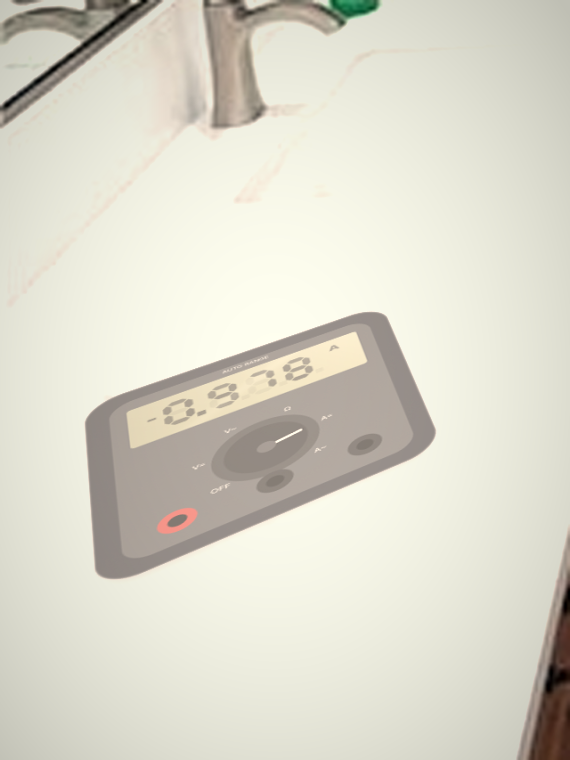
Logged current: -0.978,A
